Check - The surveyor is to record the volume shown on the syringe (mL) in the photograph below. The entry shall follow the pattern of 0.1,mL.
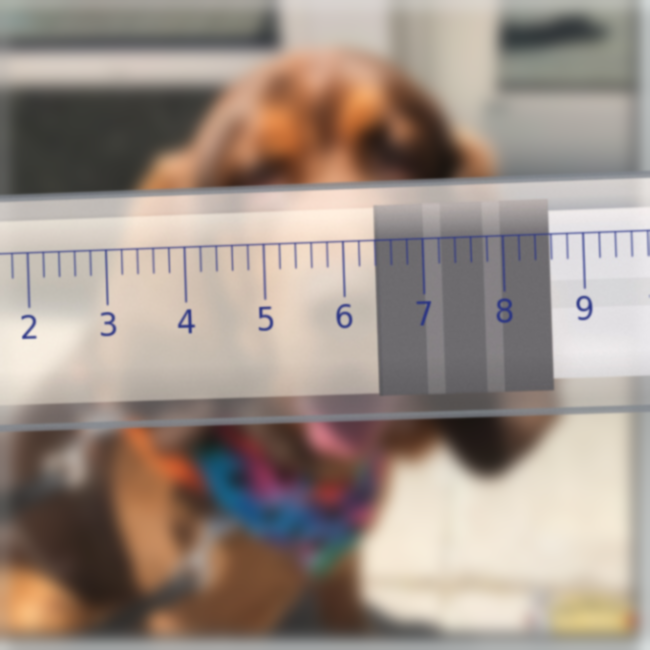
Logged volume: 6.4,mL
